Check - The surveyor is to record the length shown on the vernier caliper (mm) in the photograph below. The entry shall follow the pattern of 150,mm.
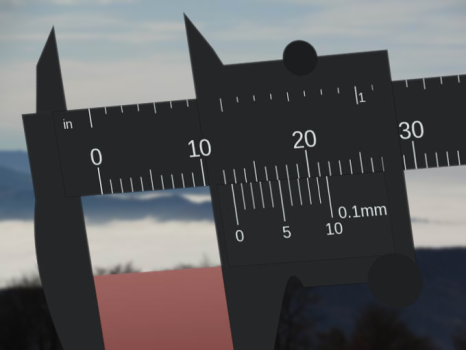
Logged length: 12.6,mm
